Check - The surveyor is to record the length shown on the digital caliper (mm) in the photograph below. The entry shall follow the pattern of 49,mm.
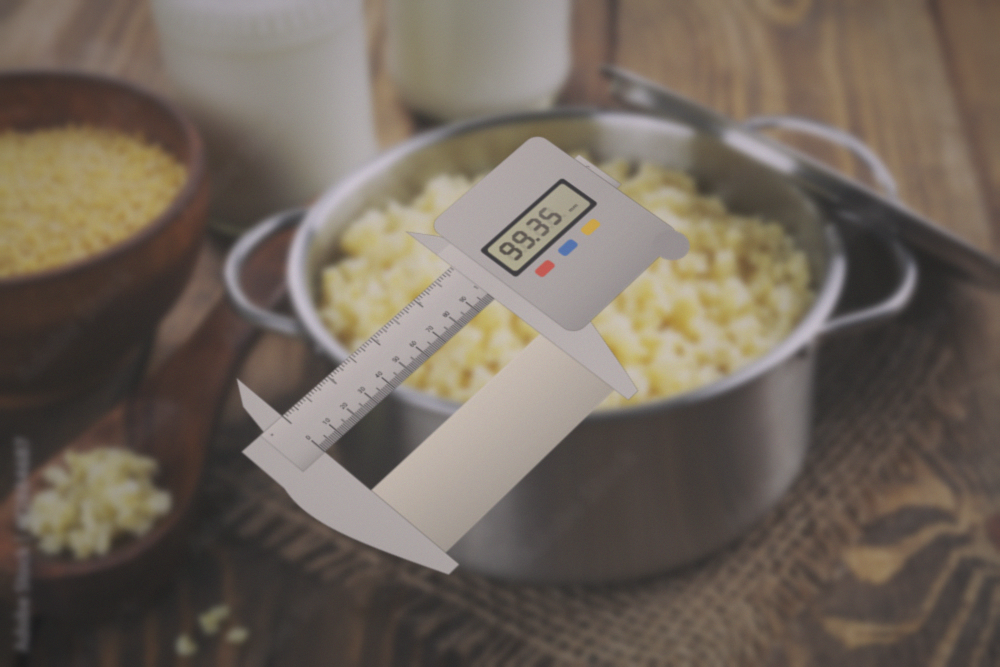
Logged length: 99.35,mm
